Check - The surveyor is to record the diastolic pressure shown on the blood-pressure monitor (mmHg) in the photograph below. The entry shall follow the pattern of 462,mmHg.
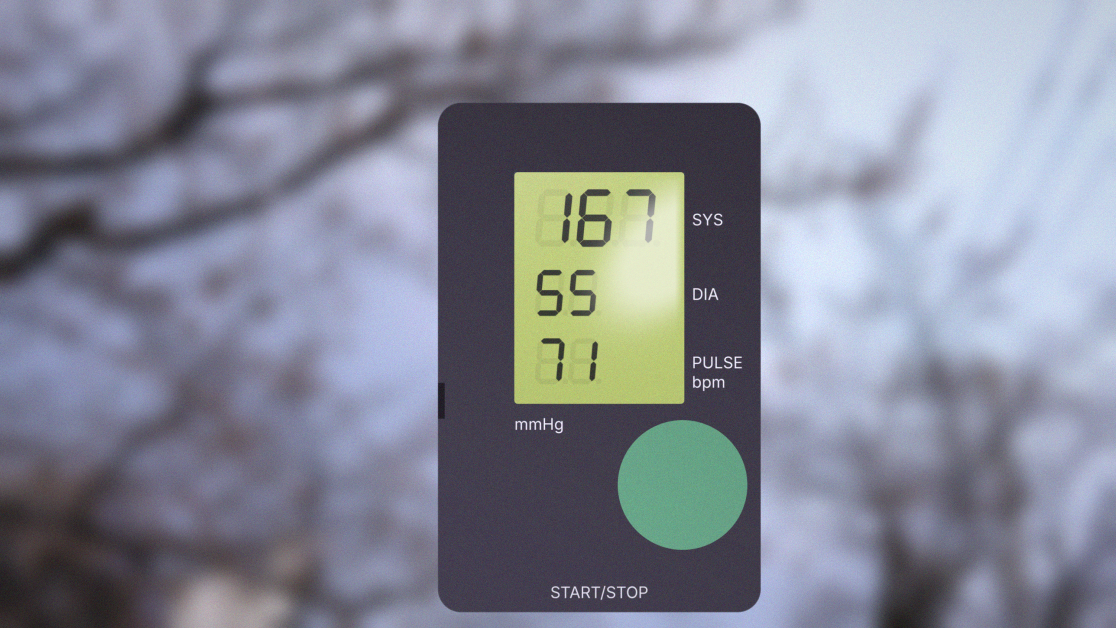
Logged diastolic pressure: 55,mmHg
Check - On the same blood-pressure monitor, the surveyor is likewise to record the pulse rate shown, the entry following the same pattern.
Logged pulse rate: 71,bpm
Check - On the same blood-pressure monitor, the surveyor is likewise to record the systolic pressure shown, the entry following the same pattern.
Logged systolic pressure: 167,mmHg
